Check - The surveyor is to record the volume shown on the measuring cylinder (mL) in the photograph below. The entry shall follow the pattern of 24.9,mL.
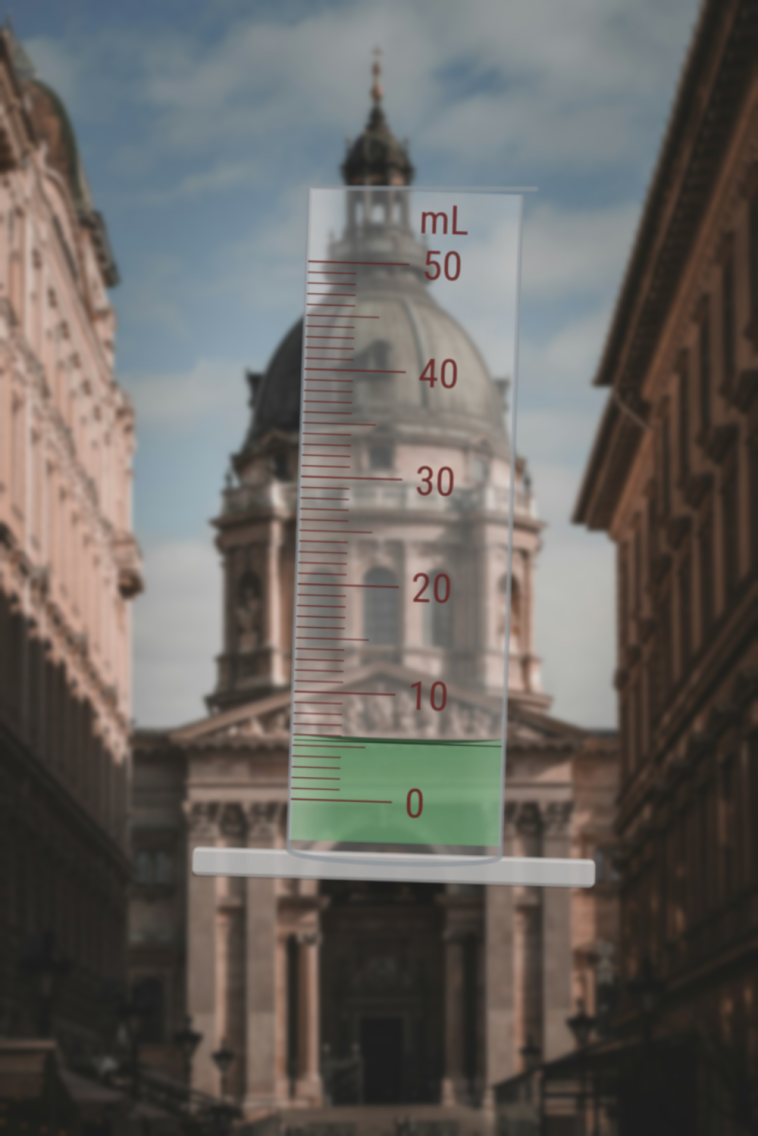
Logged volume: 5.5,mL
